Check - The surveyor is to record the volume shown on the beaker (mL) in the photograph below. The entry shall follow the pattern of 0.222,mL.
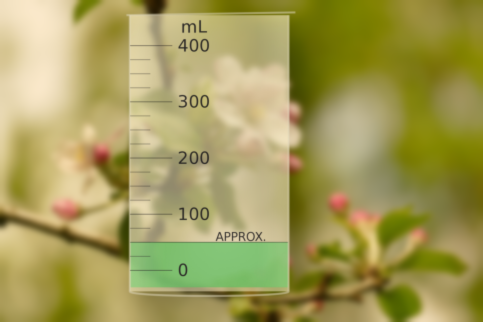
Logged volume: 50,mL
